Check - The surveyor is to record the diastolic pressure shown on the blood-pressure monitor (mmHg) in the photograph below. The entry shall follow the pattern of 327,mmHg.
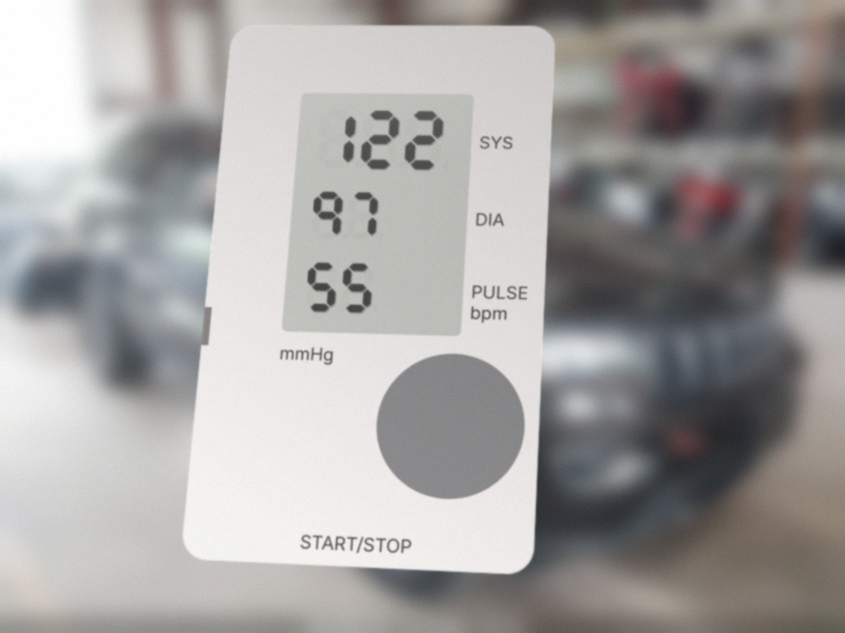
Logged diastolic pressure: 97,mmHg
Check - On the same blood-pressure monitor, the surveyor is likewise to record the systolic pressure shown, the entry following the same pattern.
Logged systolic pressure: 122,mmHg
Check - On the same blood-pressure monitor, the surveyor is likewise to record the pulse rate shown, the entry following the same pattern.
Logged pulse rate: 55,bpm
